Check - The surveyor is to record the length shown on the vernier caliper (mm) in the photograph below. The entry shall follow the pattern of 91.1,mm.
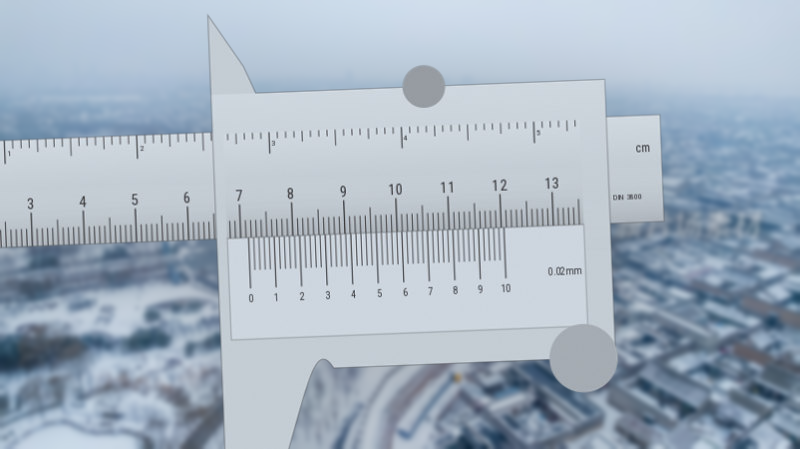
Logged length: 71.5,mm
